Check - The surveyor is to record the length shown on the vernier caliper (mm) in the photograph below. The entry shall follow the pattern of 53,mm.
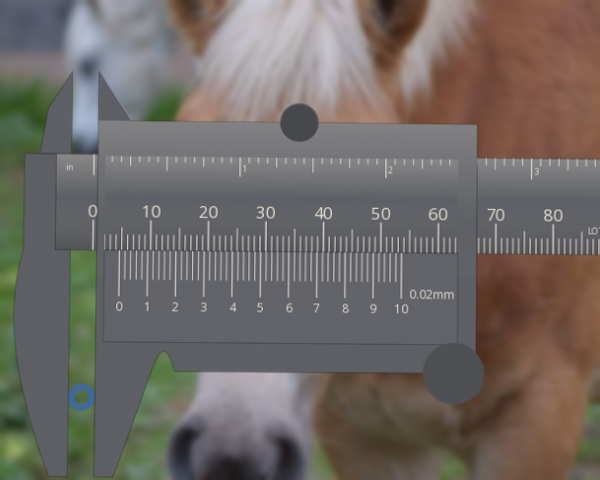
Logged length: 4.6,mm
